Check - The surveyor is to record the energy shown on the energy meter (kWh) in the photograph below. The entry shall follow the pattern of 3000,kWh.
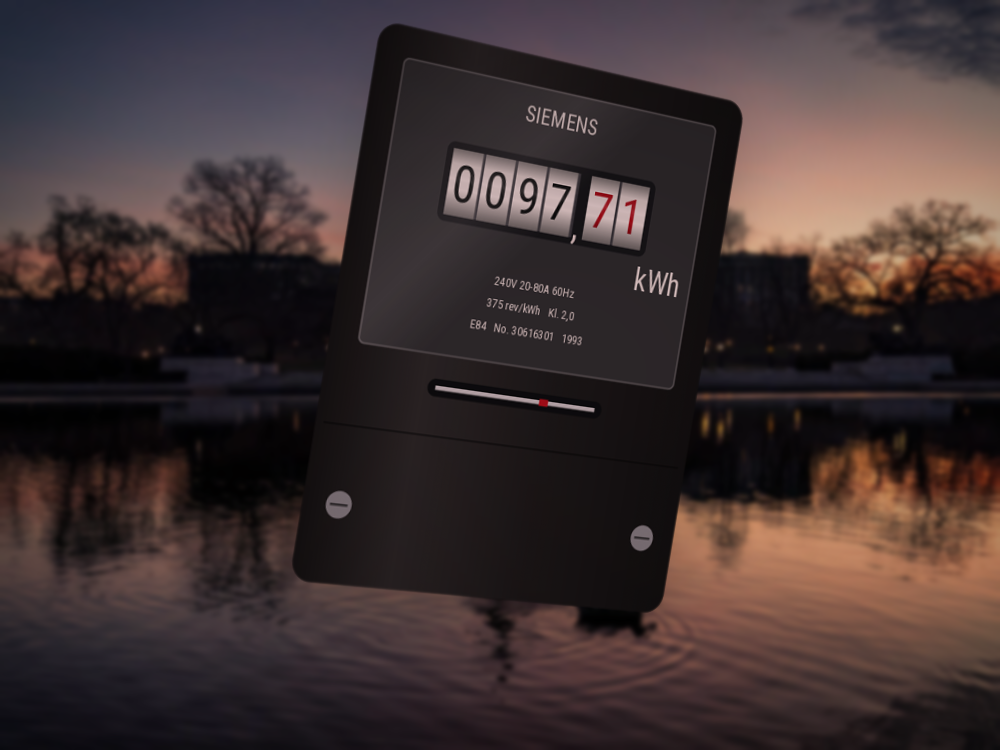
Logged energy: 97.71,kWh
